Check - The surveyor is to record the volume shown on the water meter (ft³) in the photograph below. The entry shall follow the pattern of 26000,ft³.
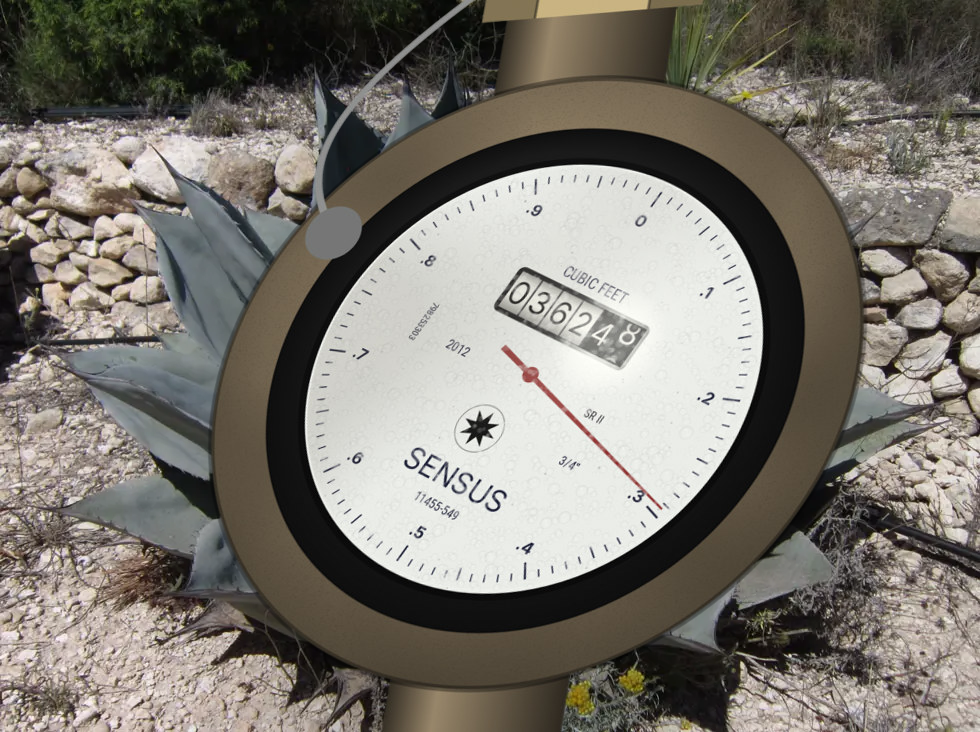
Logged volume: 36248.29,ft³
